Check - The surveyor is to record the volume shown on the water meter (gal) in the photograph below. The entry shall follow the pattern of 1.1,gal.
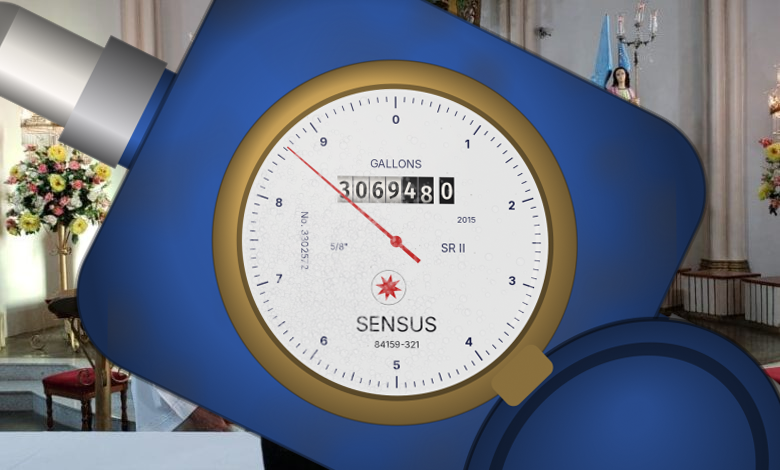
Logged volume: 3069478.6,gal
